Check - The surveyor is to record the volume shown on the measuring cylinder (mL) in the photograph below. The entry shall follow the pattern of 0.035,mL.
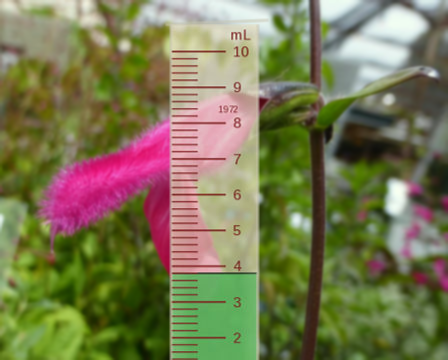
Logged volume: 3.8,mL
